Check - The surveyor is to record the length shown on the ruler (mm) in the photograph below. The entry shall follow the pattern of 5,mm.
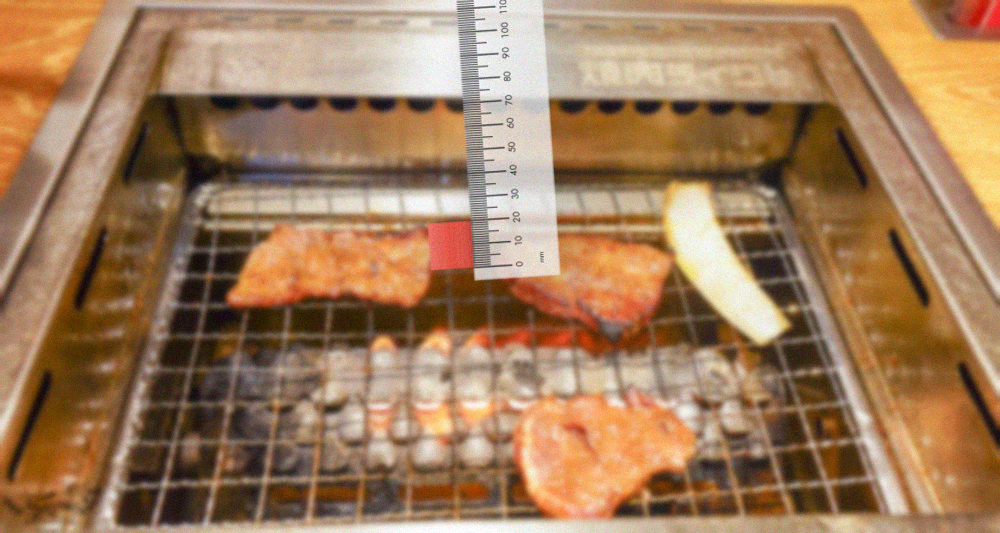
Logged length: 20,mm
